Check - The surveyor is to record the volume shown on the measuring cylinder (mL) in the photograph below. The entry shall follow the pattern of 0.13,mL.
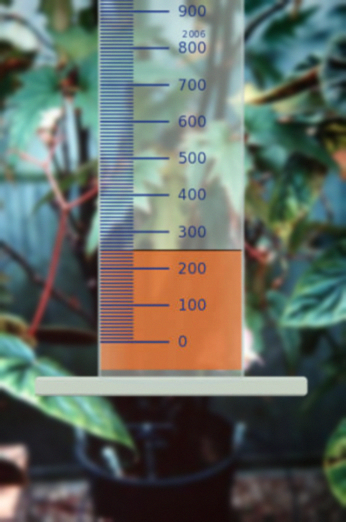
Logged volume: 250,mL
